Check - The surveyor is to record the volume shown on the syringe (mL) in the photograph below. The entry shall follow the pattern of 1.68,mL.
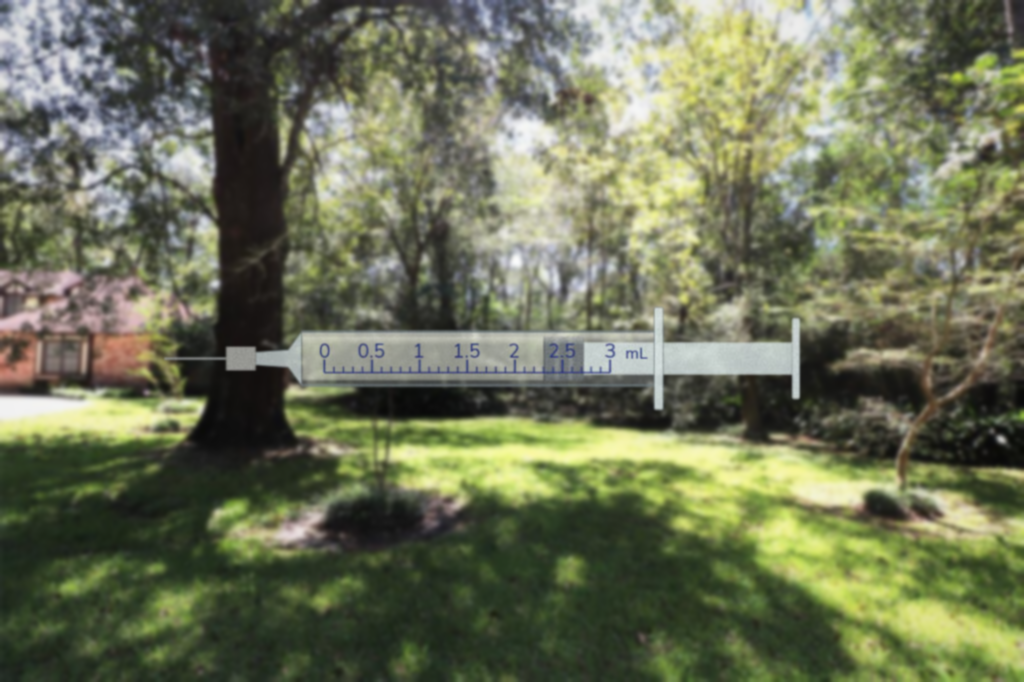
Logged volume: 2.3,mL
